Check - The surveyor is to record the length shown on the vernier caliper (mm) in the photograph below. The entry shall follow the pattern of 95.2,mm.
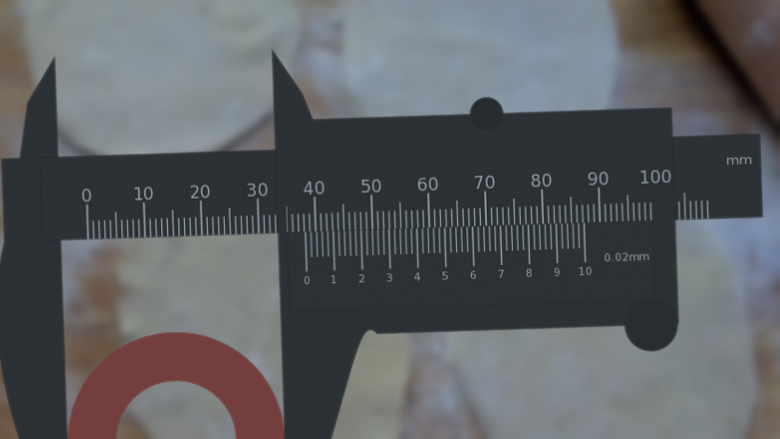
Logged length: 38.2,mm
